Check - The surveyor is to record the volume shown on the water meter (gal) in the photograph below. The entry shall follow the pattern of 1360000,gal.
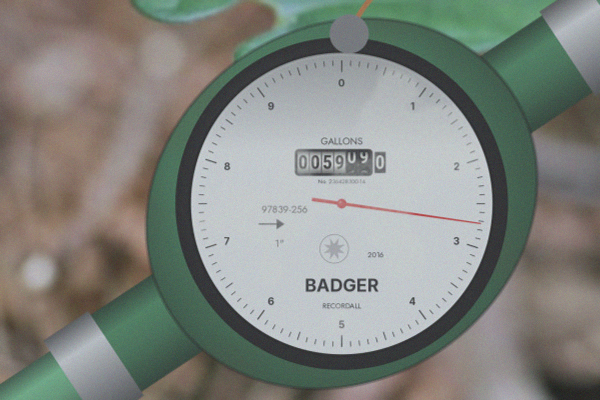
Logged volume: 59092.7,gal
